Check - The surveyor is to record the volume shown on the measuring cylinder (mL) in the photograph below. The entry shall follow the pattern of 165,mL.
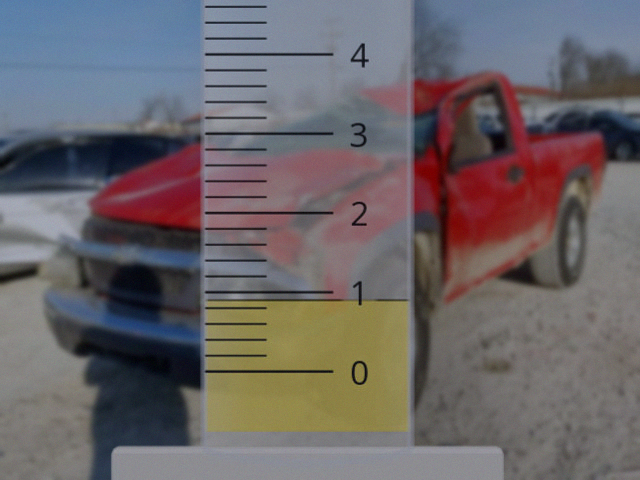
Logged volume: 0.9,mL
